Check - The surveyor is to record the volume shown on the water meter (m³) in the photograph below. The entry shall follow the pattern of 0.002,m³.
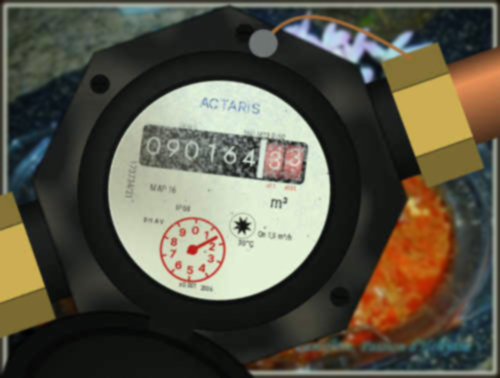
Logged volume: 90164.331,m³
